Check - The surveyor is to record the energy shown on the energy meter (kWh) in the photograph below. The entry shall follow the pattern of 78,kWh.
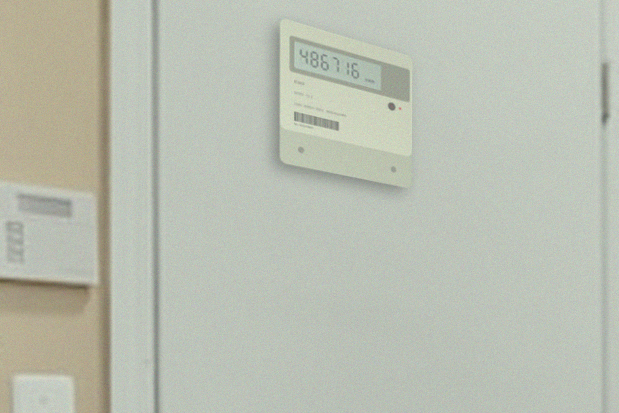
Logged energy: 486716,kWh
